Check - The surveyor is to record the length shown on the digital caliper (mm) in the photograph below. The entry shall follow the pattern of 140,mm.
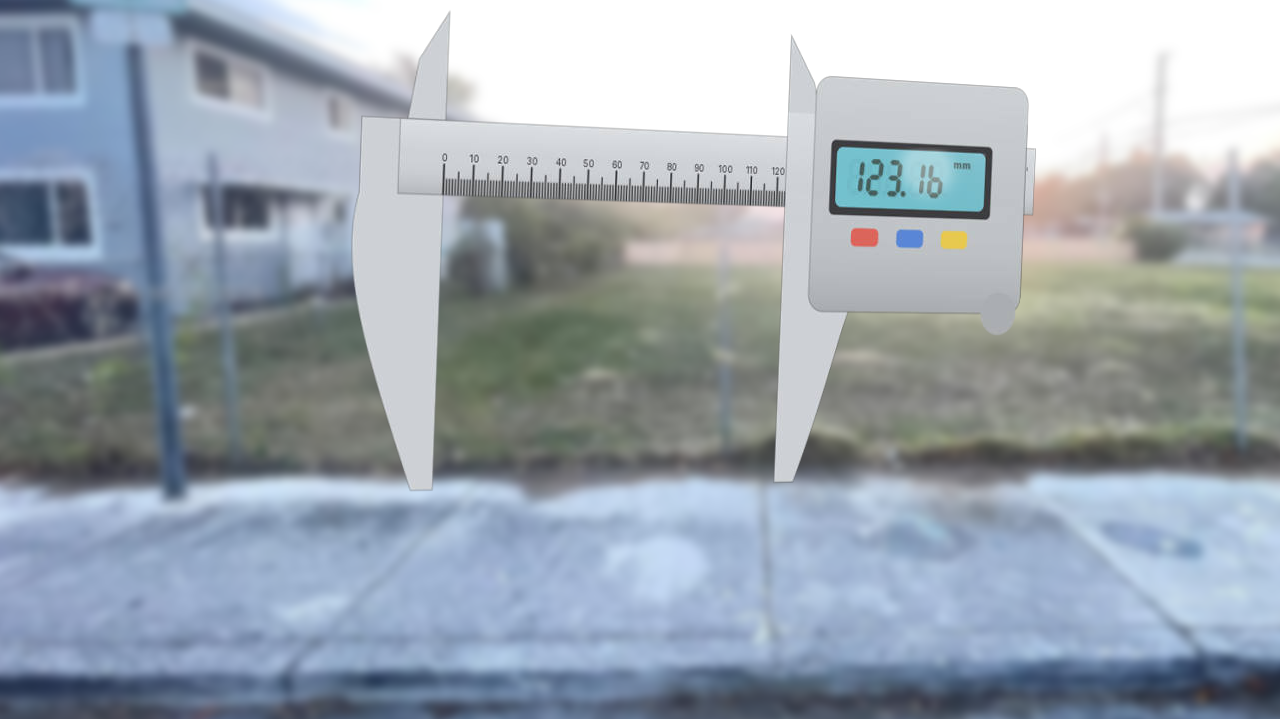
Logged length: 123.16,mm
